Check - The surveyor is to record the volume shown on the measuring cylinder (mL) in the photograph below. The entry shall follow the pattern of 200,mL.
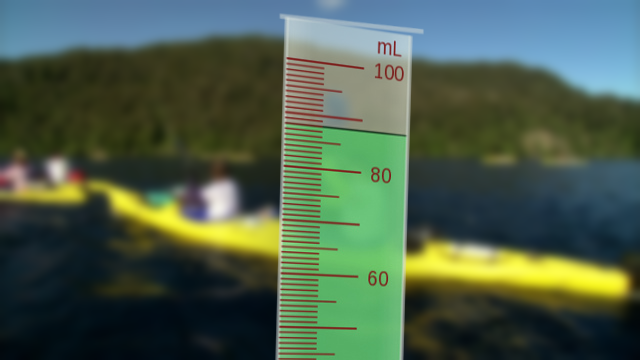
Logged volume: 88,mL
